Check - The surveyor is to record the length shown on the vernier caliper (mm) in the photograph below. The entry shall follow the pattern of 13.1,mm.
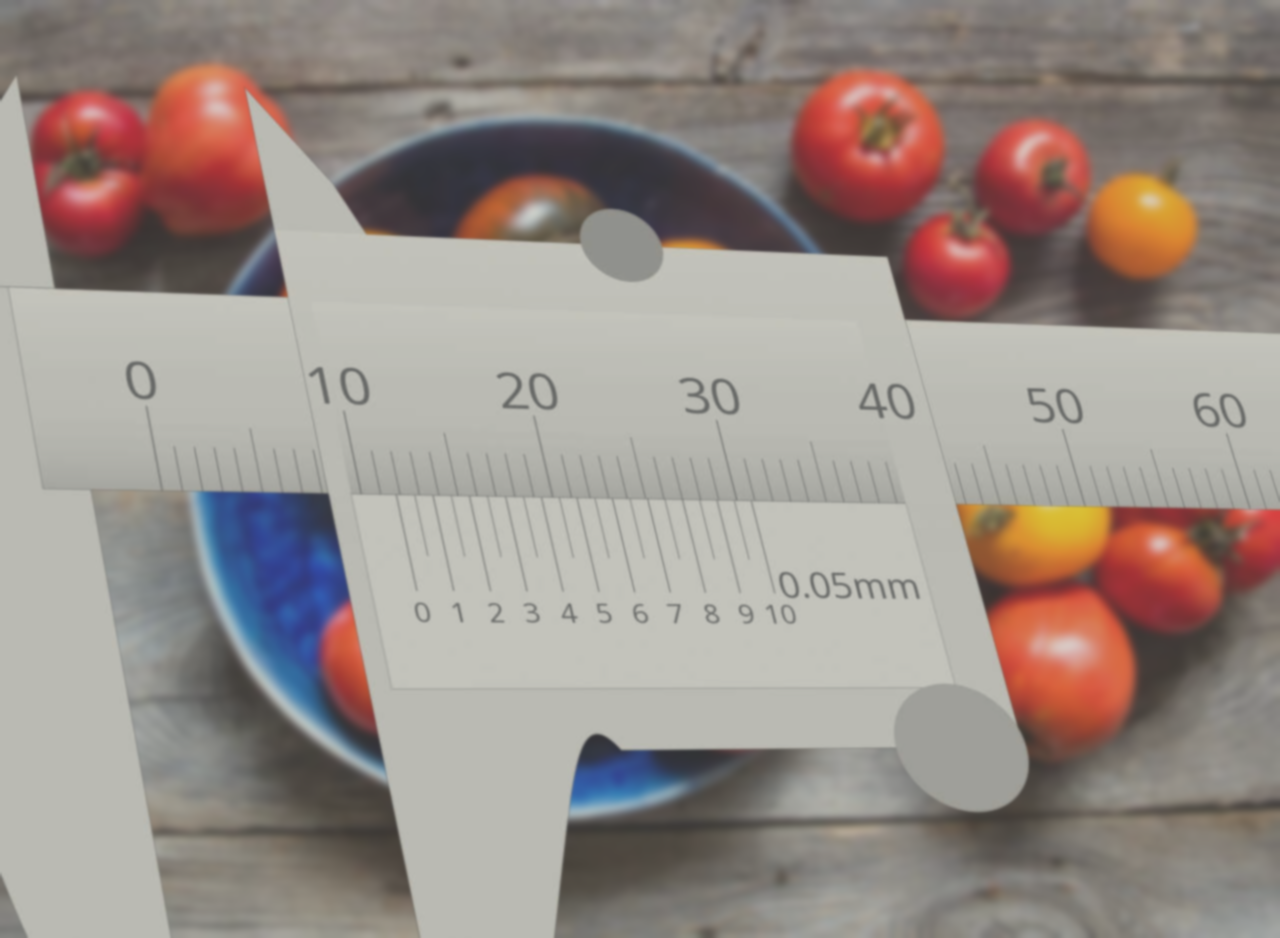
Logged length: 11.8,mm
